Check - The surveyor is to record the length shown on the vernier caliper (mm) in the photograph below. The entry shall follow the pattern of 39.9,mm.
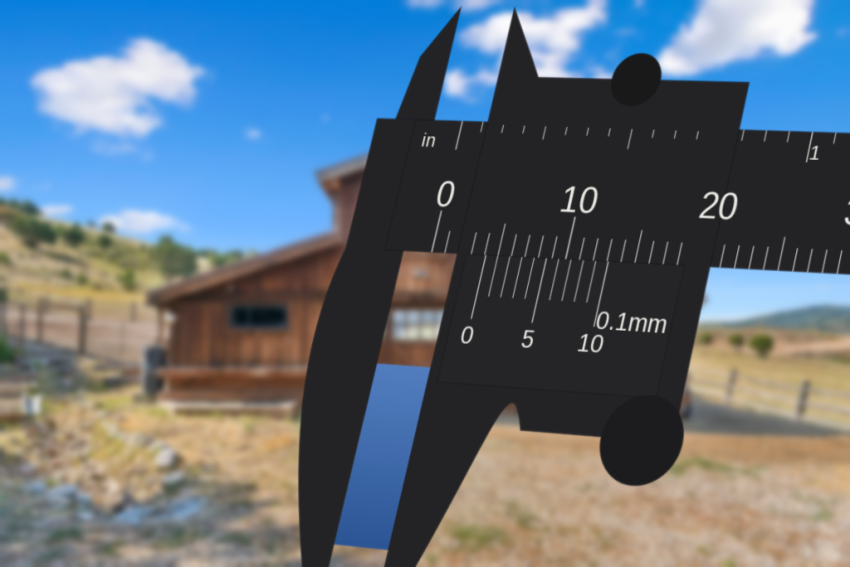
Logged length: 4.1,mm
